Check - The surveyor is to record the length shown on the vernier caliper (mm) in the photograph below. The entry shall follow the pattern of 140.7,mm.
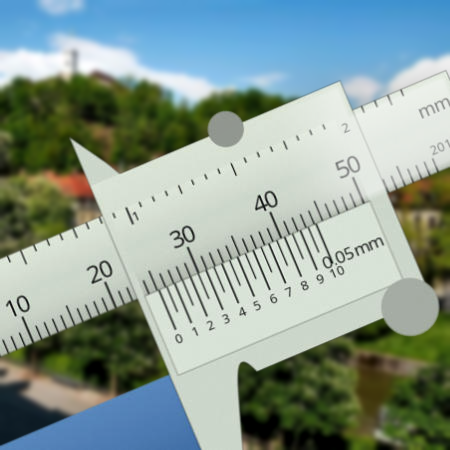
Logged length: 25.2,mm
